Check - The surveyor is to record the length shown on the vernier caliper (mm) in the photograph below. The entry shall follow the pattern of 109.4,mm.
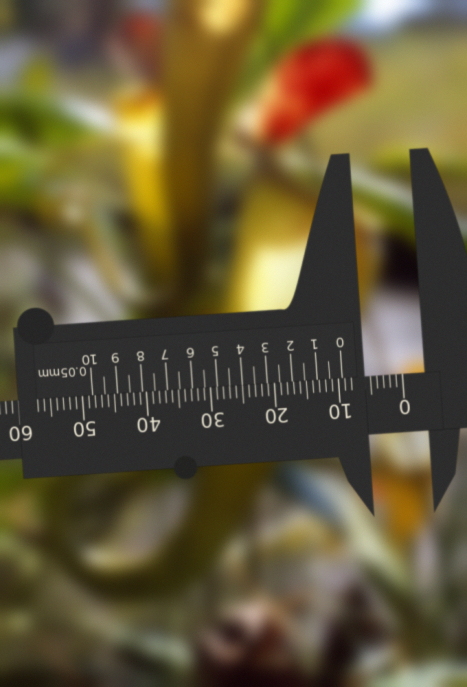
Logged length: 9.4,mm
